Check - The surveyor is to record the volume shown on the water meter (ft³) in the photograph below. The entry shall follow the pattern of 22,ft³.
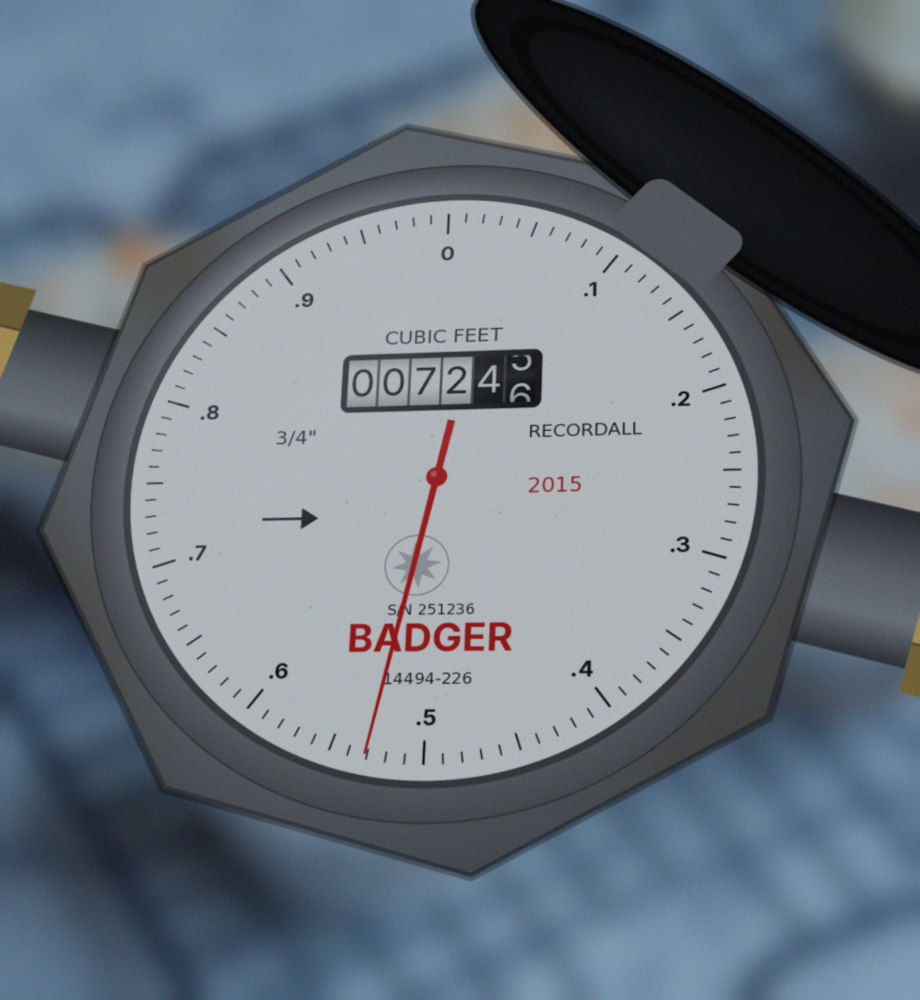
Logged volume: 7245.53,ft³
